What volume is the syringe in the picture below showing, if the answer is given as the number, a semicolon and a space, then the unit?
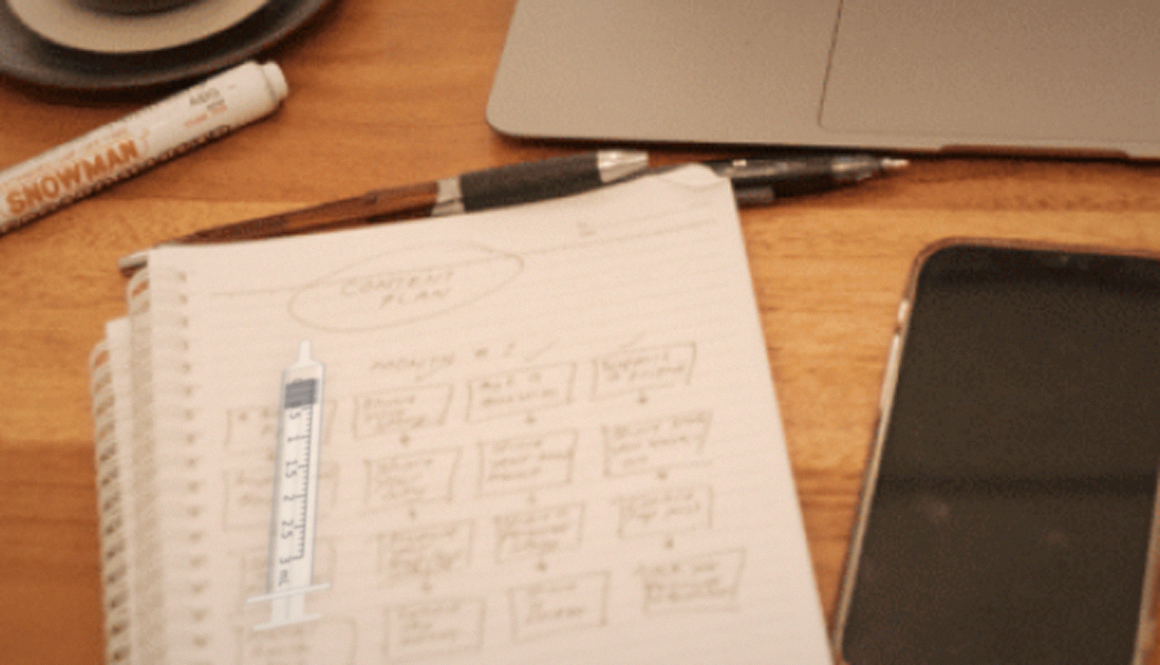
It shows 0; mL
